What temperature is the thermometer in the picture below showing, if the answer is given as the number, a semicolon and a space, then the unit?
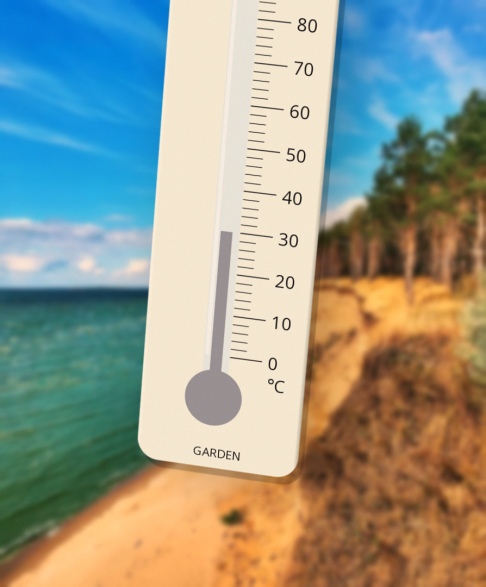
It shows 30; °C
